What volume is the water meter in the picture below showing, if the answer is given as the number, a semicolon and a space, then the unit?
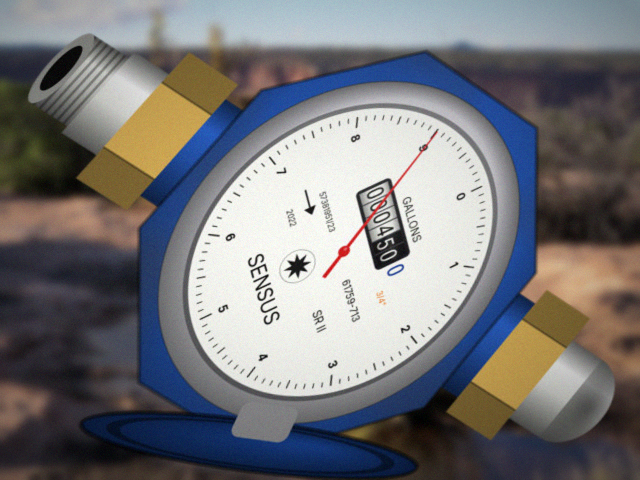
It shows 4499.0; gal
